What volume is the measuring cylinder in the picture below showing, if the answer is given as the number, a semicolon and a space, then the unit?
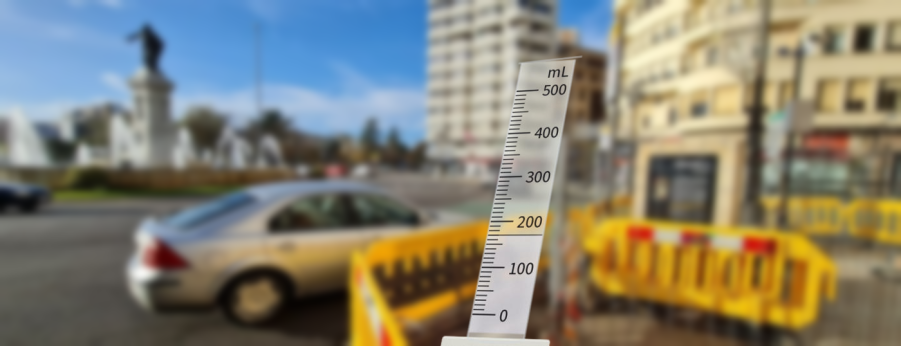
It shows 170; mL
